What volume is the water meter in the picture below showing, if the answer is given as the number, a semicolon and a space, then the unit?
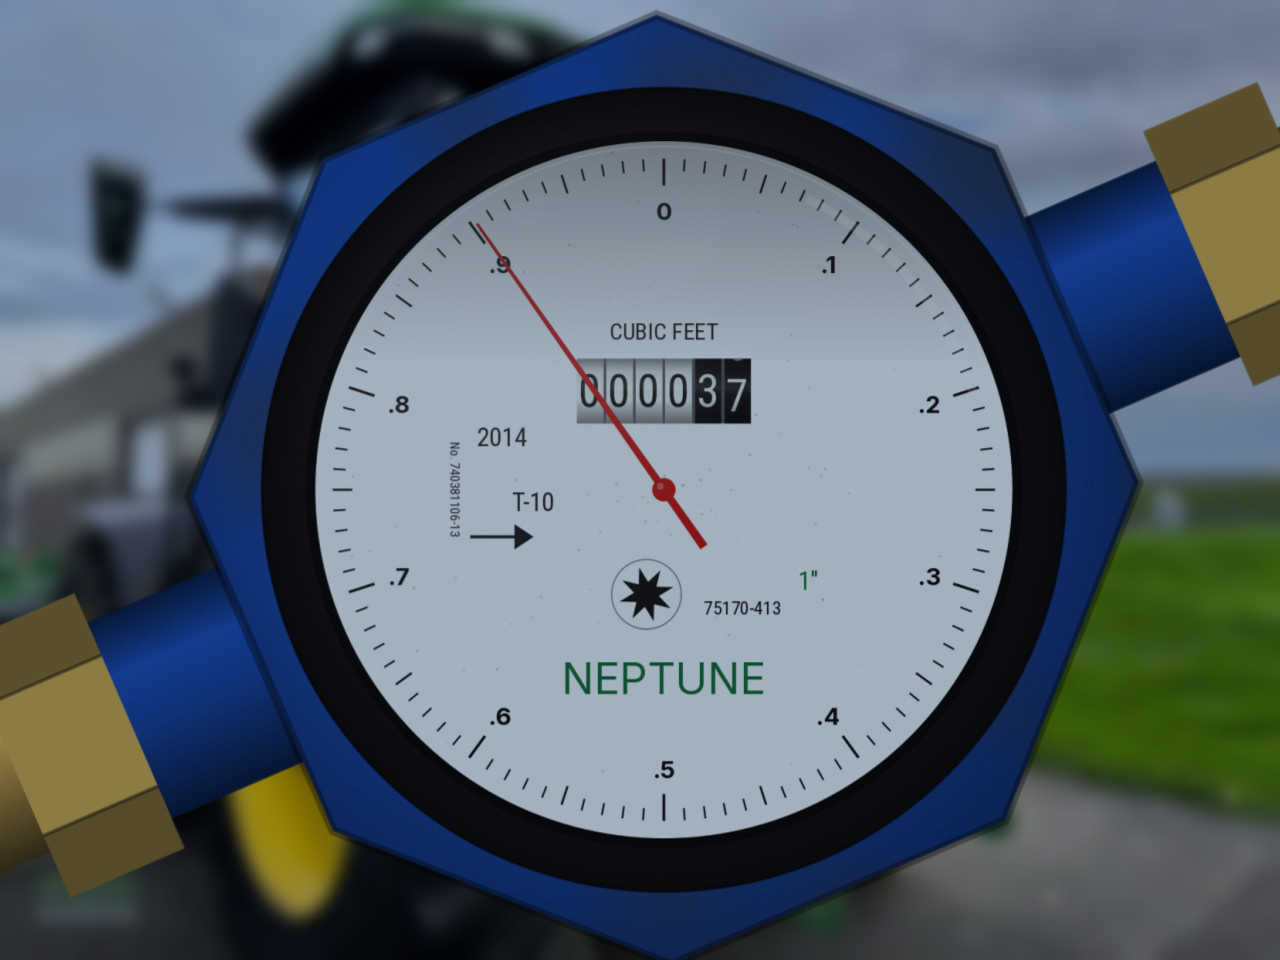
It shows 36.90; ft³
